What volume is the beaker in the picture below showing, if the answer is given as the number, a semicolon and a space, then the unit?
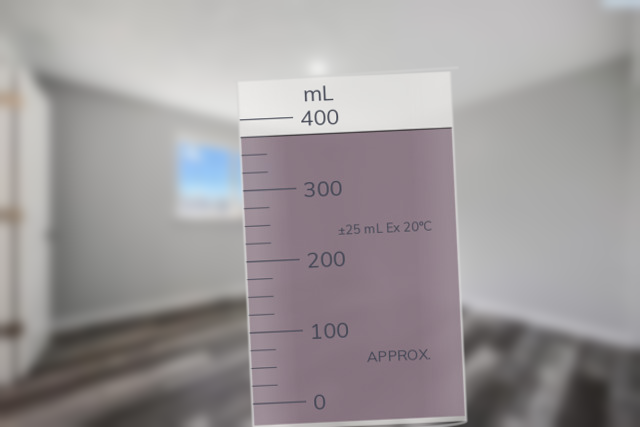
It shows 375; mL
